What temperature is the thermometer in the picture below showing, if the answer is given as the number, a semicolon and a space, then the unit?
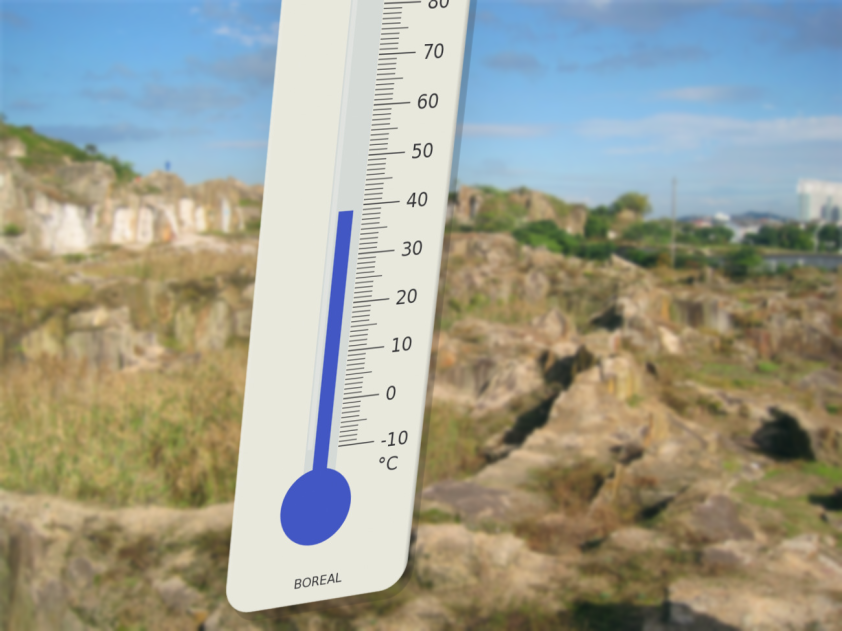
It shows 39; °C
